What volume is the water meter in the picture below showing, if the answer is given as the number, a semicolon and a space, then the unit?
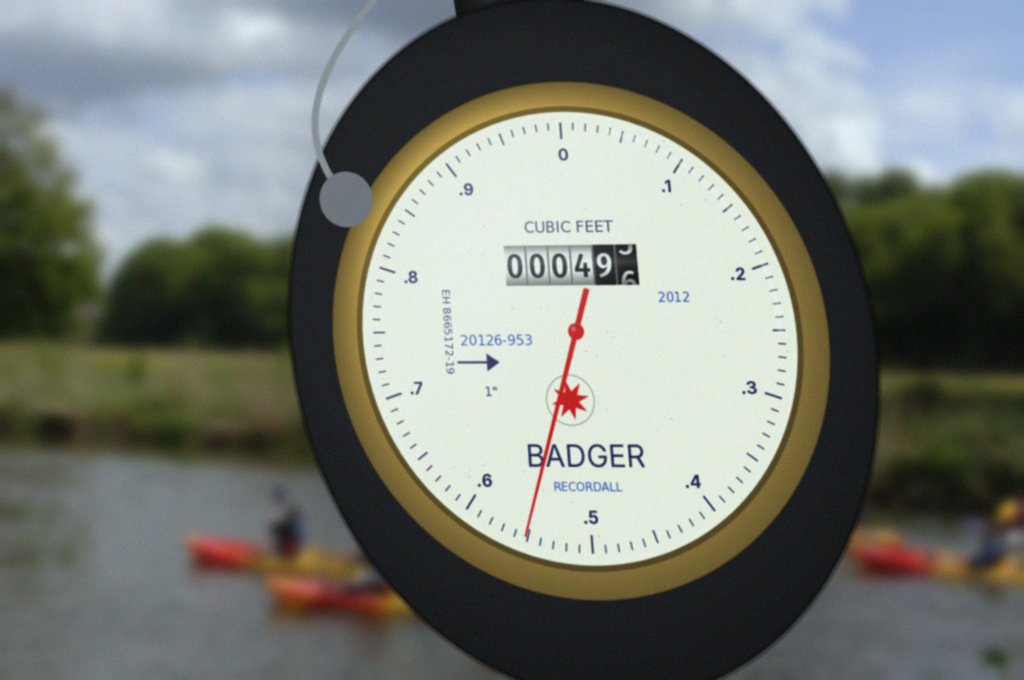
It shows 495.55; ft³
